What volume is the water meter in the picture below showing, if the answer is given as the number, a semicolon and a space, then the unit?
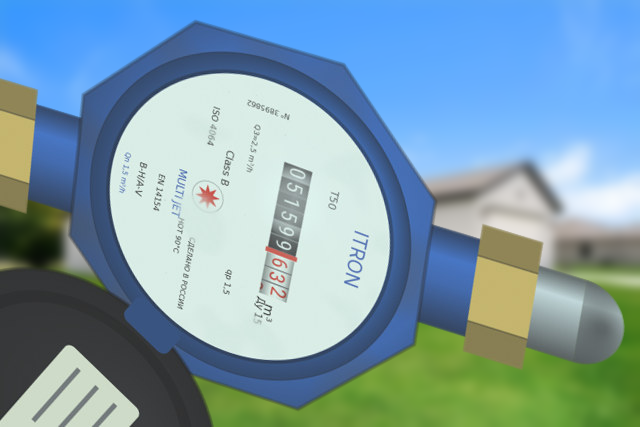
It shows 51599.632; m³
